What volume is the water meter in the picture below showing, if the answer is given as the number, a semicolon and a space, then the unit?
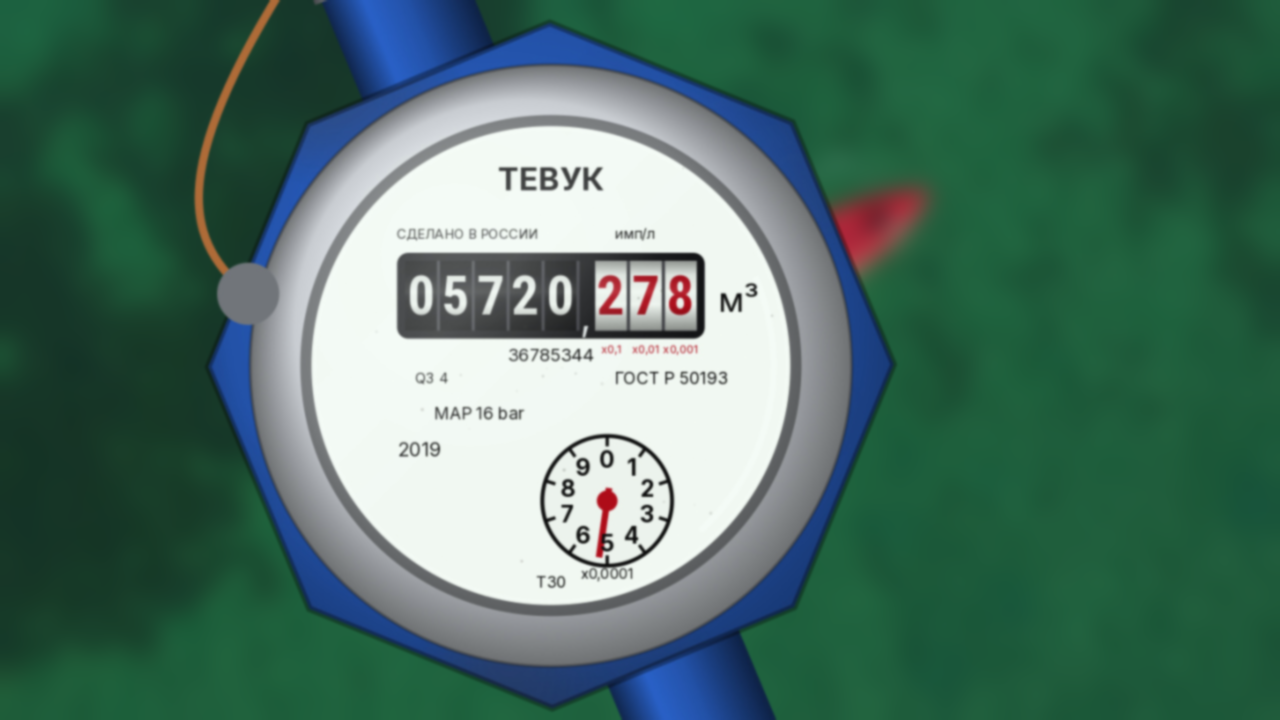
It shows 5720.2785; m³
